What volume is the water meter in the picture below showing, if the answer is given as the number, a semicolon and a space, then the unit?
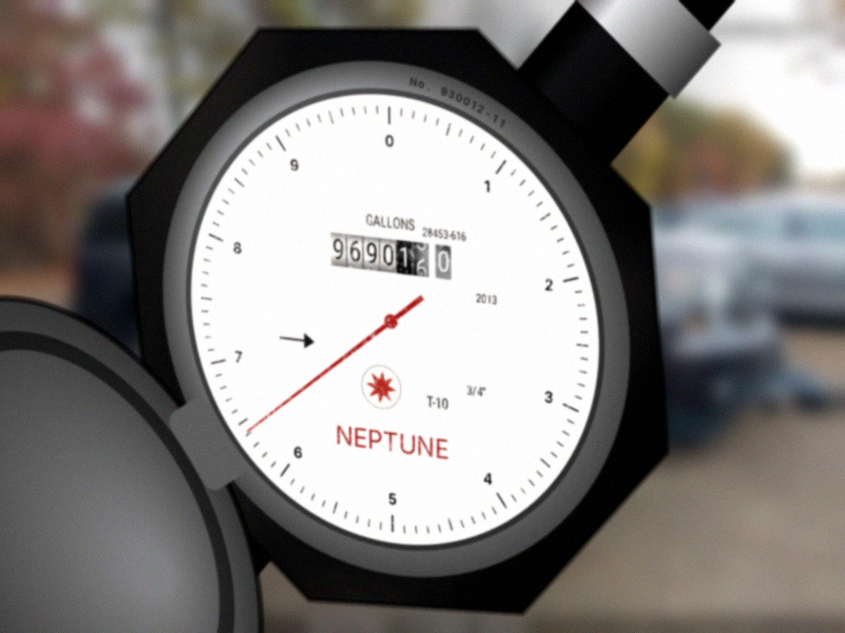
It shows 9690156.4; gal
